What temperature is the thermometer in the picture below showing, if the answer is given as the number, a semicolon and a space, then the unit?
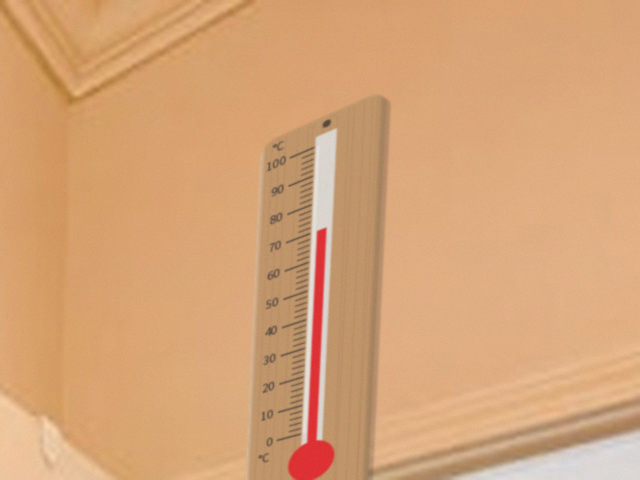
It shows 70; °C
